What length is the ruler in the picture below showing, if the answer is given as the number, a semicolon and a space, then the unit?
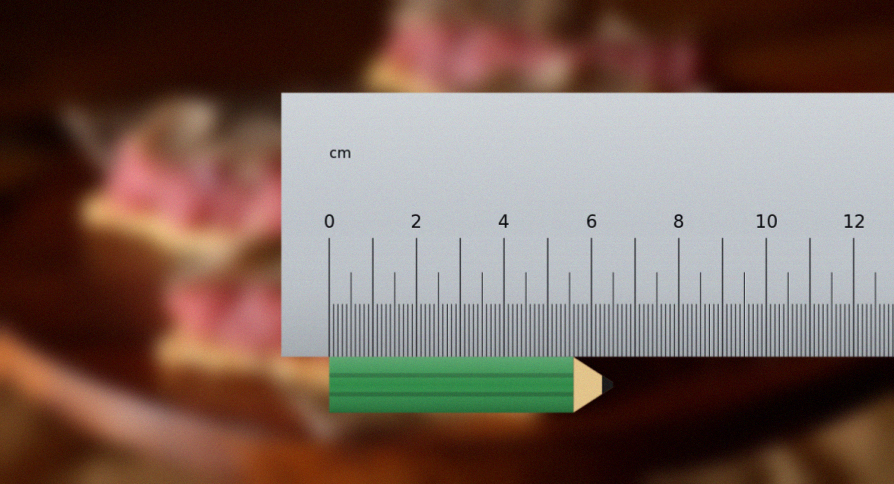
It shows 6.5; cm
